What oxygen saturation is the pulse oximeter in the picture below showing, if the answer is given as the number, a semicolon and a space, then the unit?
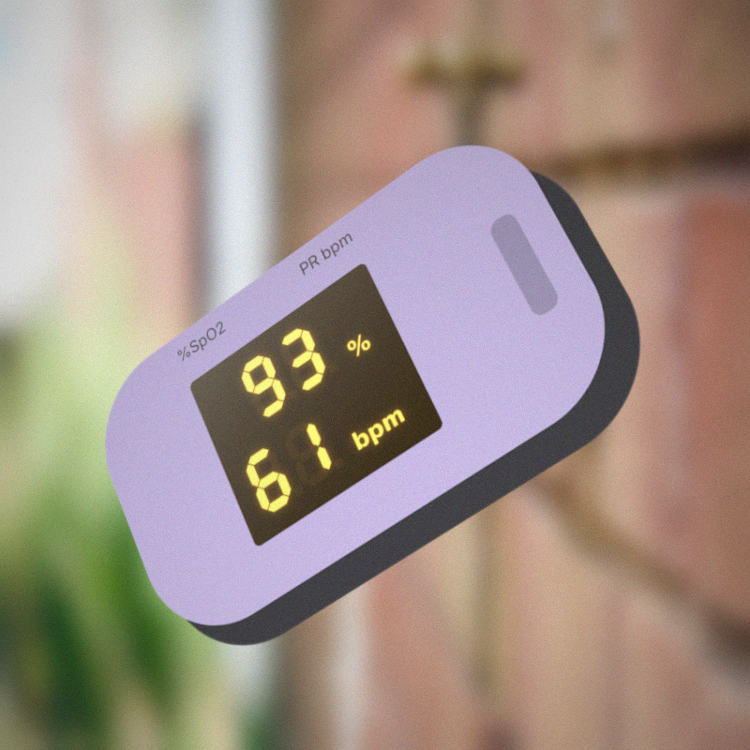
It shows 93; %
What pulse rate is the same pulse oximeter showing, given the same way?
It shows 61; bpm
